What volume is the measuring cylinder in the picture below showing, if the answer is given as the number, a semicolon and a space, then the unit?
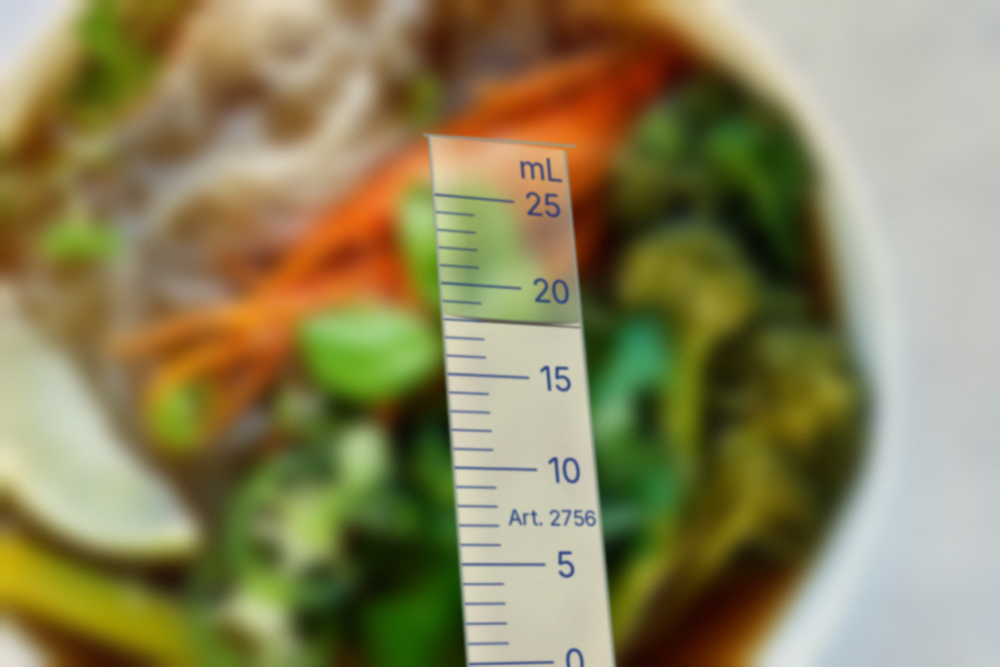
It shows 18; mL
